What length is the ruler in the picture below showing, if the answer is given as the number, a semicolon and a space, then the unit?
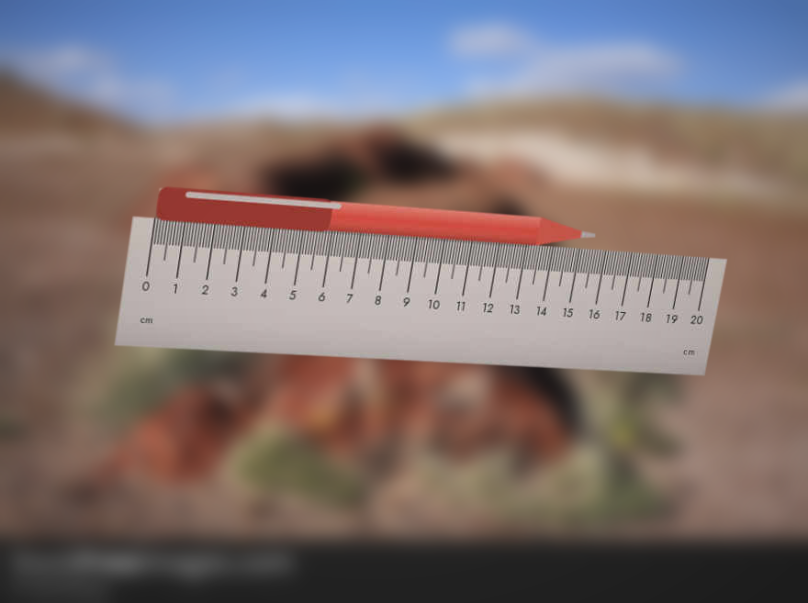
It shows 15.5; cm
